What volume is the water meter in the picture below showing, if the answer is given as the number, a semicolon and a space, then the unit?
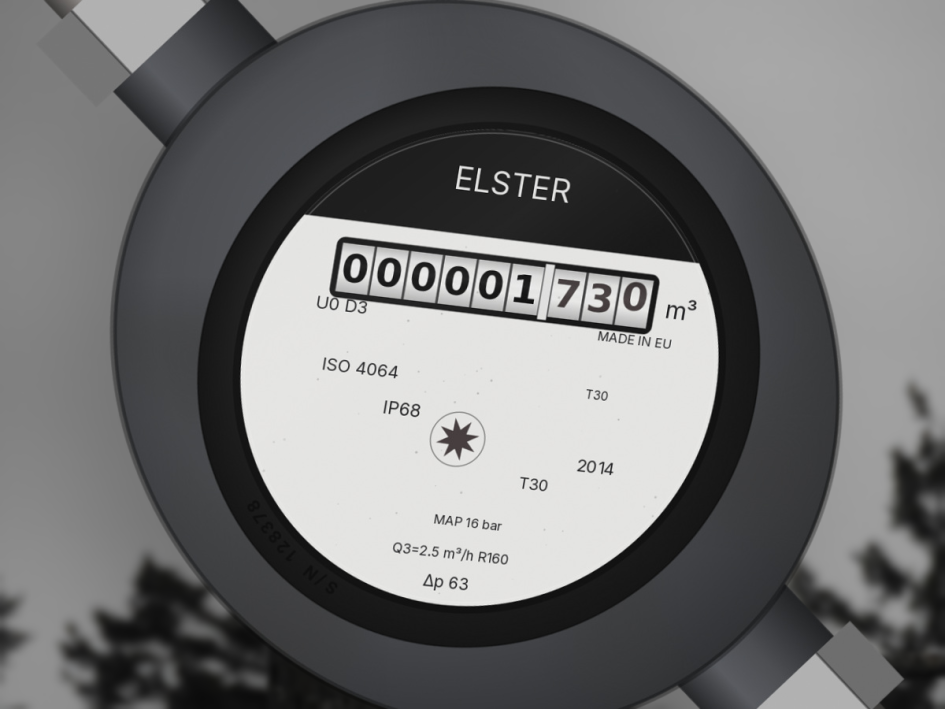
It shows 1.730; m³
